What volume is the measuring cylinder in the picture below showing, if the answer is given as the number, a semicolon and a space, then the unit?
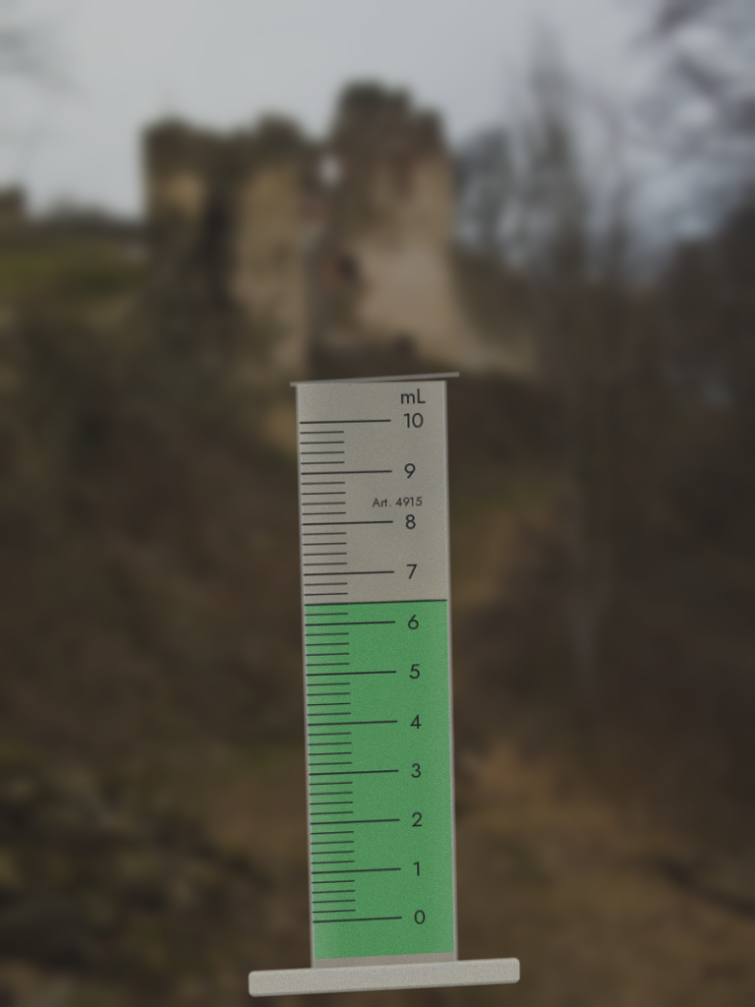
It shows 6.4; mL
